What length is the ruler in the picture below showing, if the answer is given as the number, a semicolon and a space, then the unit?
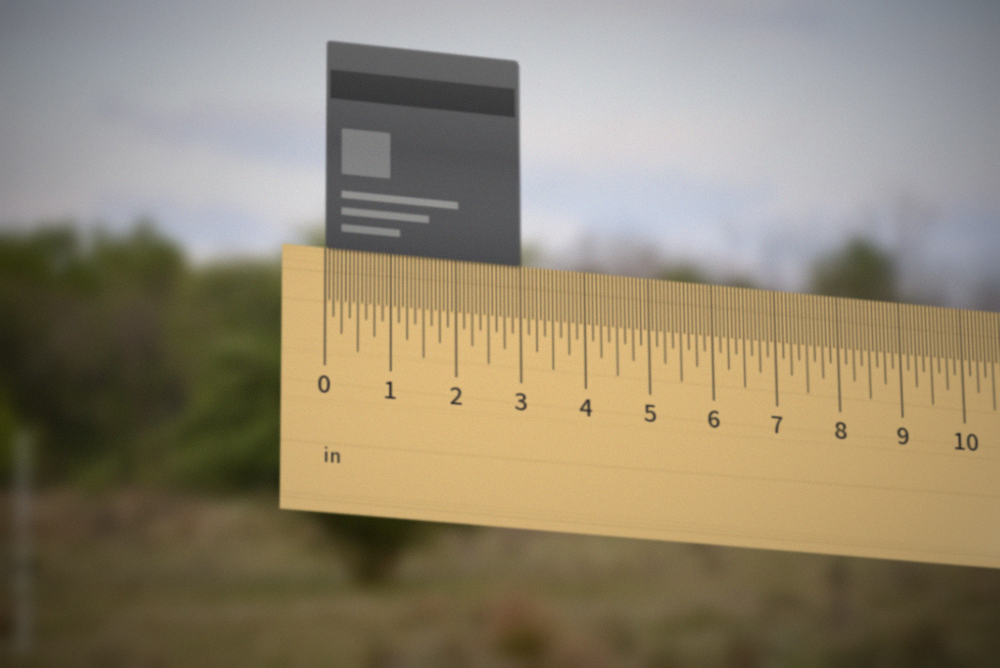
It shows 3; in
